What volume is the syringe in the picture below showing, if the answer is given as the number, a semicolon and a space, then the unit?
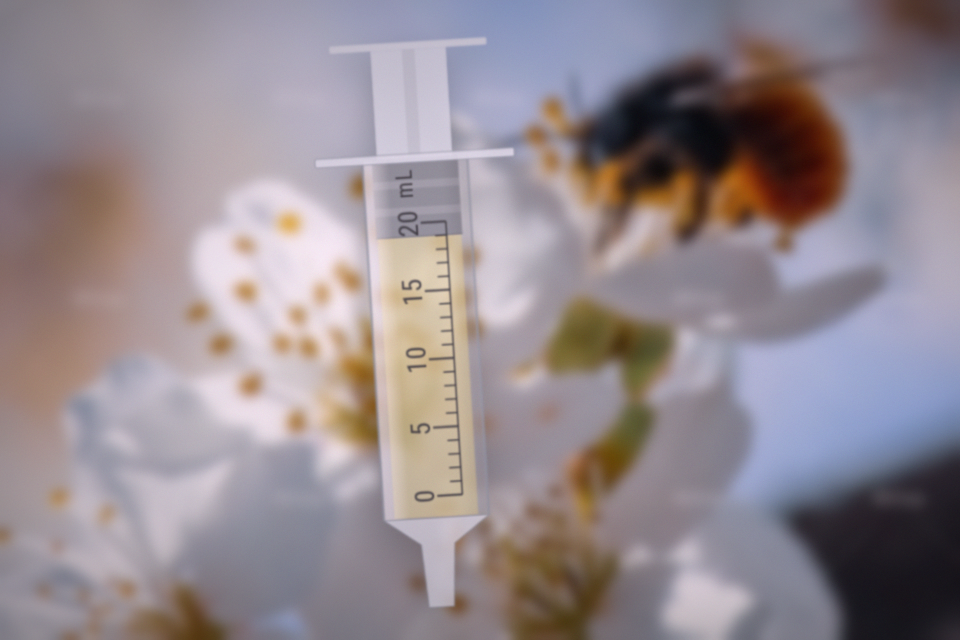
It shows 19; mL
